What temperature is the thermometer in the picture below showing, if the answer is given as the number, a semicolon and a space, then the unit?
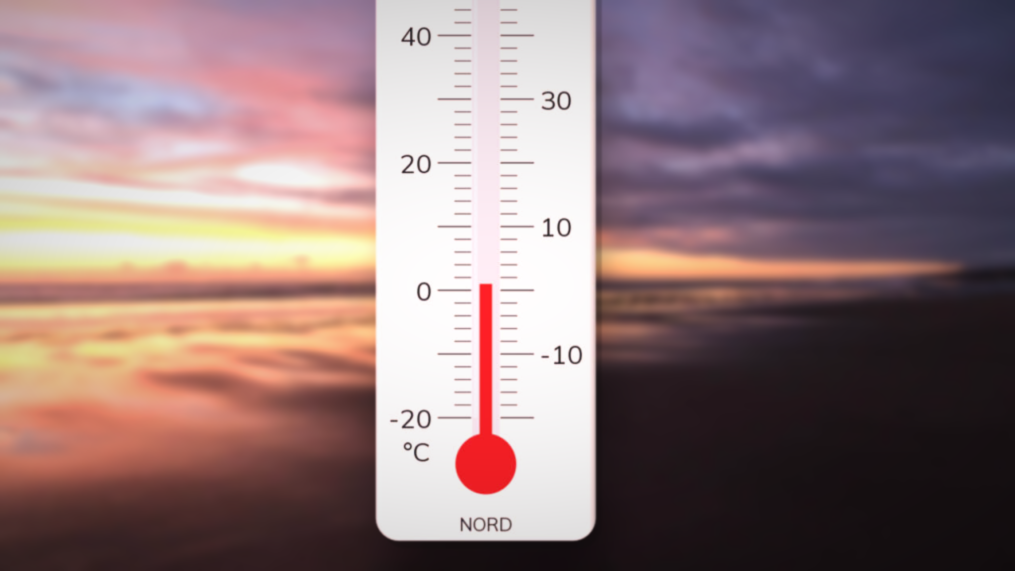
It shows 1; °C
